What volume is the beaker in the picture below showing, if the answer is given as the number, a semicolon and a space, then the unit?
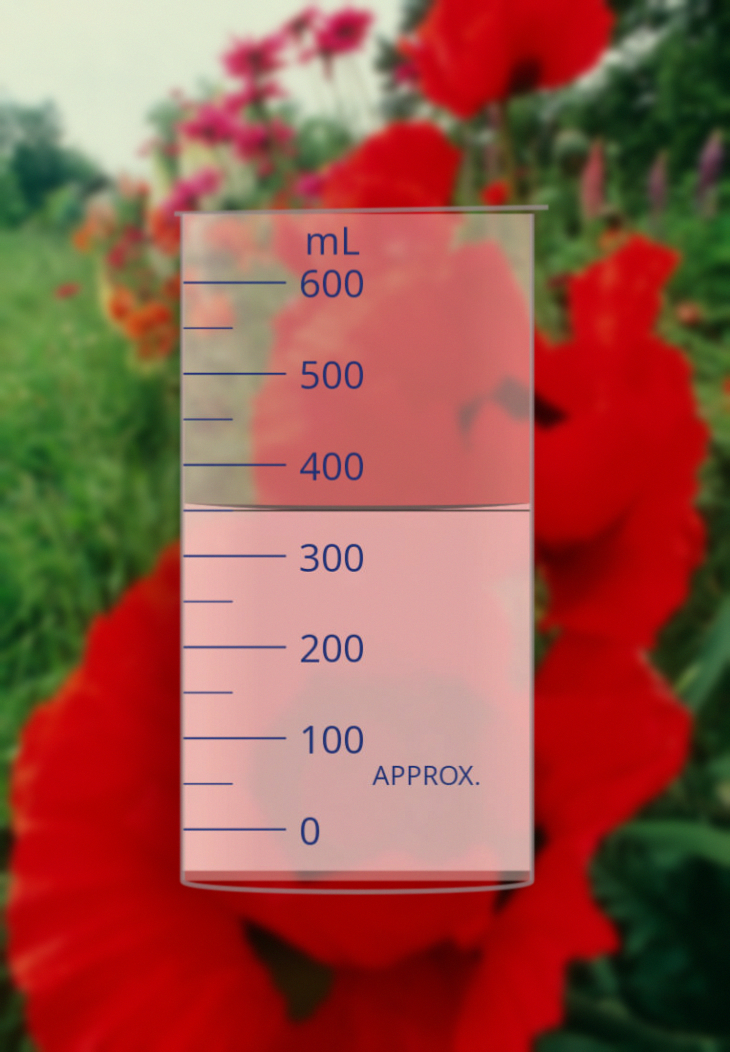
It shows 350; mL
